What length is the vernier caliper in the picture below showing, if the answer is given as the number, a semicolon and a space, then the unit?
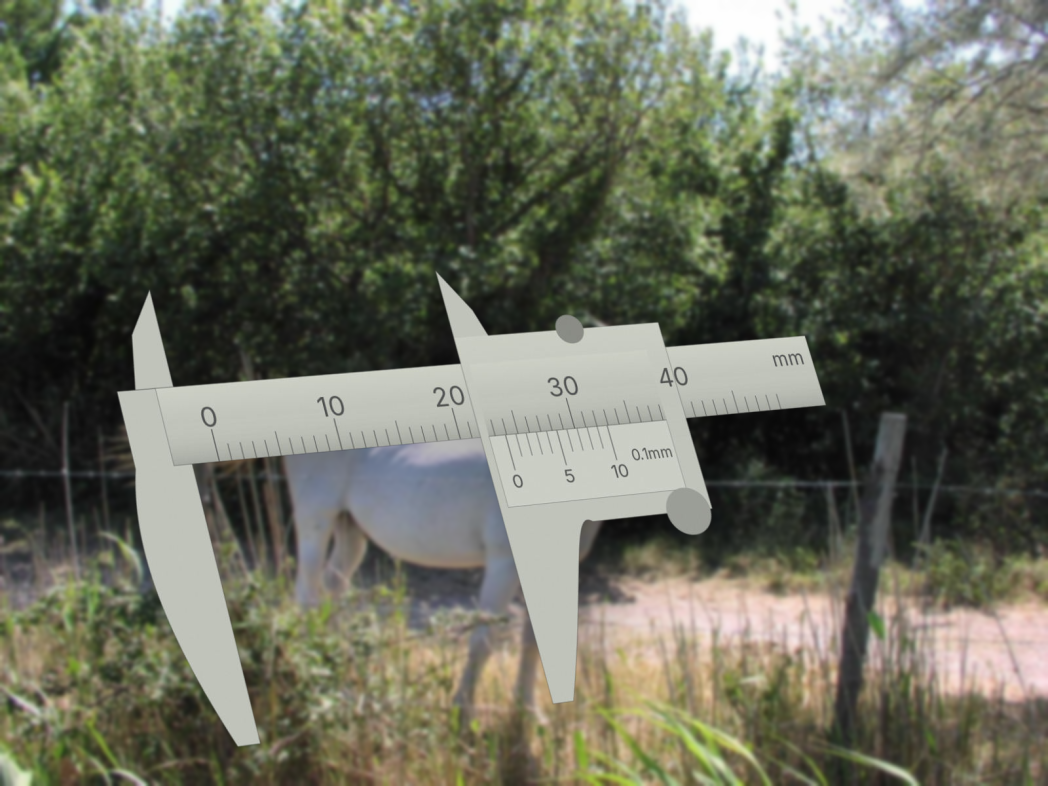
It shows 23.9; mm
